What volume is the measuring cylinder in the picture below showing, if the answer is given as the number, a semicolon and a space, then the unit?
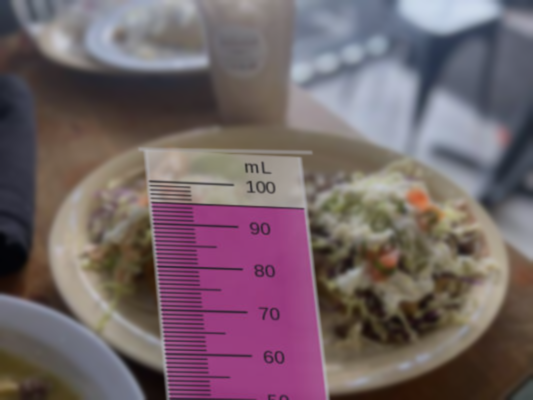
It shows 95; mL
